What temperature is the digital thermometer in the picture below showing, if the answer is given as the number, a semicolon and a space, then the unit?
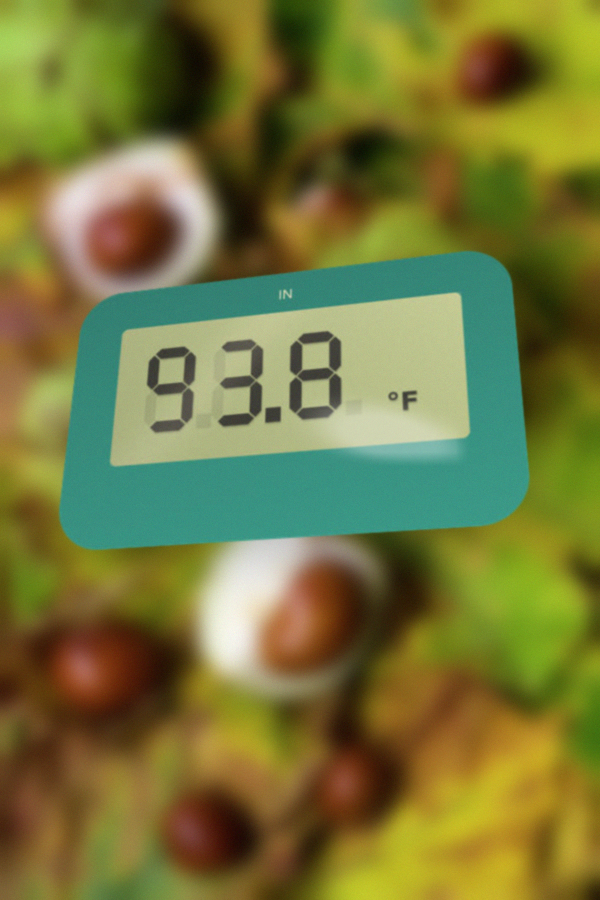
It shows 93.8; °F
